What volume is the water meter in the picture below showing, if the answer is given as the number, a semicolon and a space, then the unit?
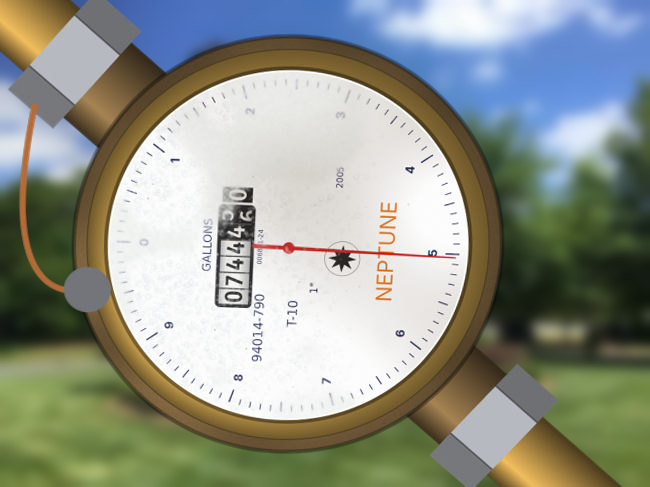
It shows 744455.0; gal
